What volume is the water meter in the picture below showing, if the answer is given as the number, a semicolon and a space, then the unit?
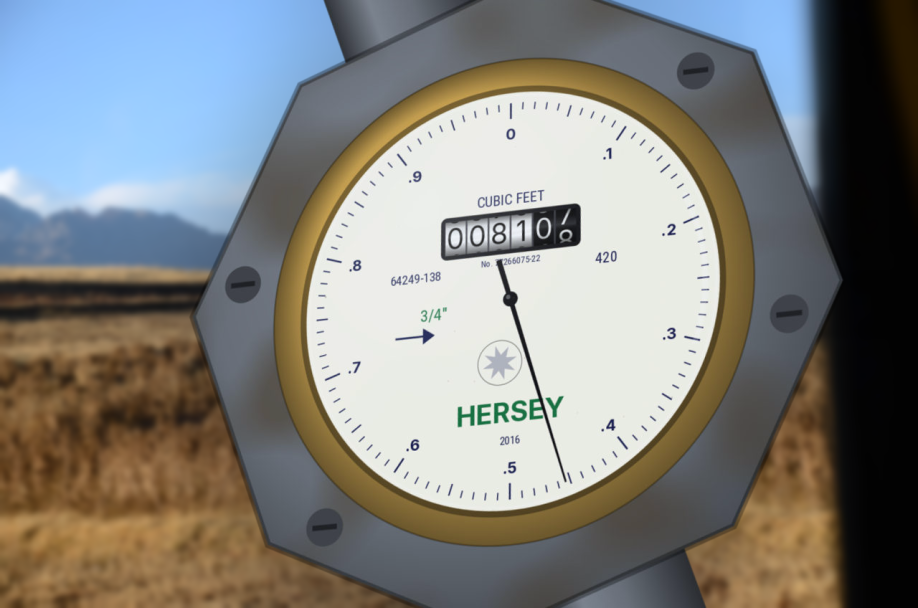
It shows 8107.45; ft³
